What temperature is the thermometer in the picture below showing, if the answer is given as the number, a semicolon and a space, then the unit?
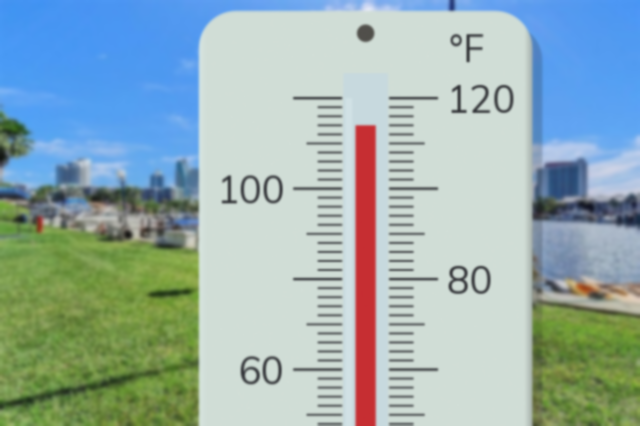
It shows 114; °F
